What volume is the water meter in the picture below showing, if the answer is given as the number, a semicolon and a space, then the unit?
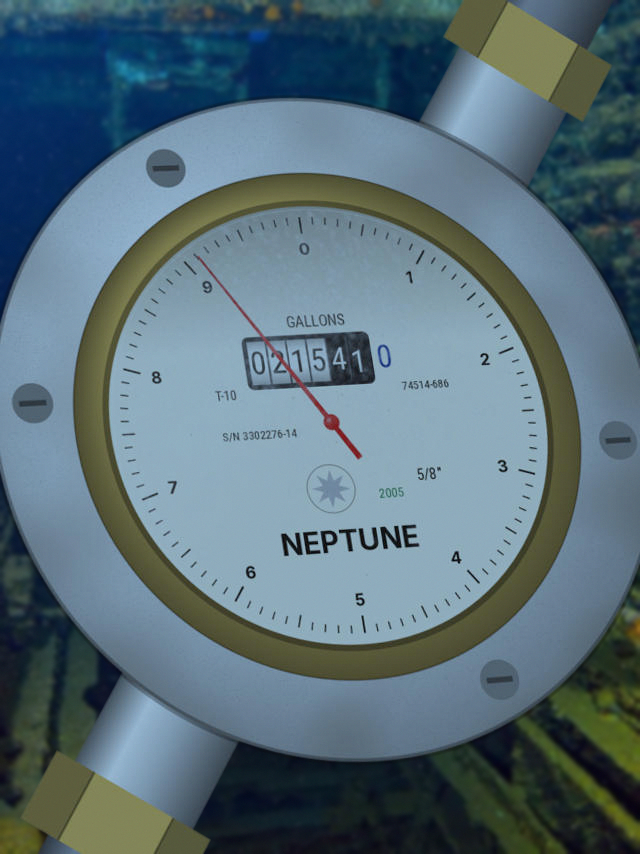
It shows 215409.1; gal
